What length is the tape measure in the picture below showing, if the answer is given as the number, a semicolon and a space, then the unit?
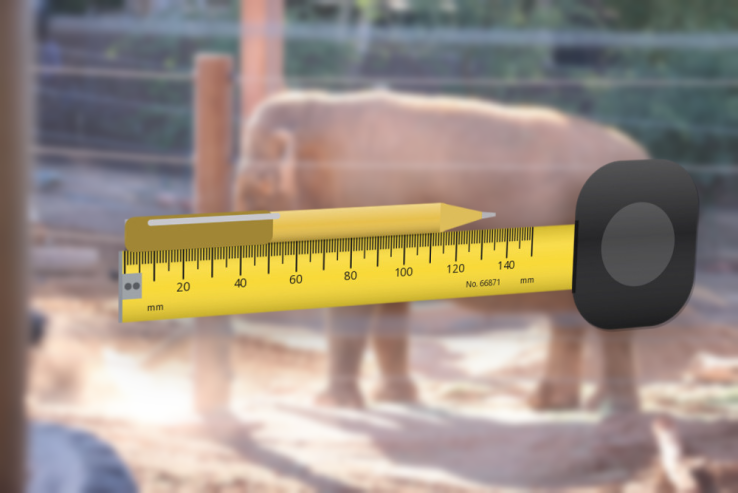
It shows 135; mm
